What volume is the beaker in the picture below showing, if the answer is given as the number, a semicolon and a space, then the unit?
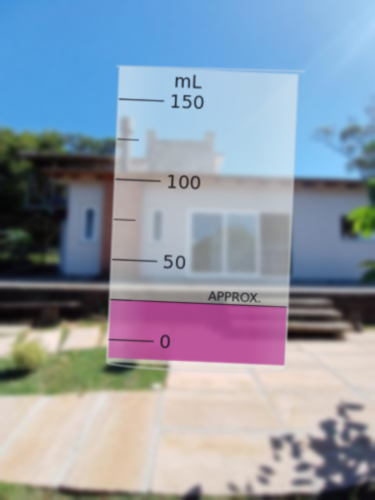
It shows 25; mL
